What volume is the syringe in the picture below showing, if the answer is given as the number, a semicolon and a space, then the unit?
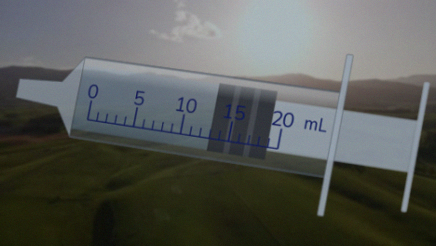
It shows 13; mL
